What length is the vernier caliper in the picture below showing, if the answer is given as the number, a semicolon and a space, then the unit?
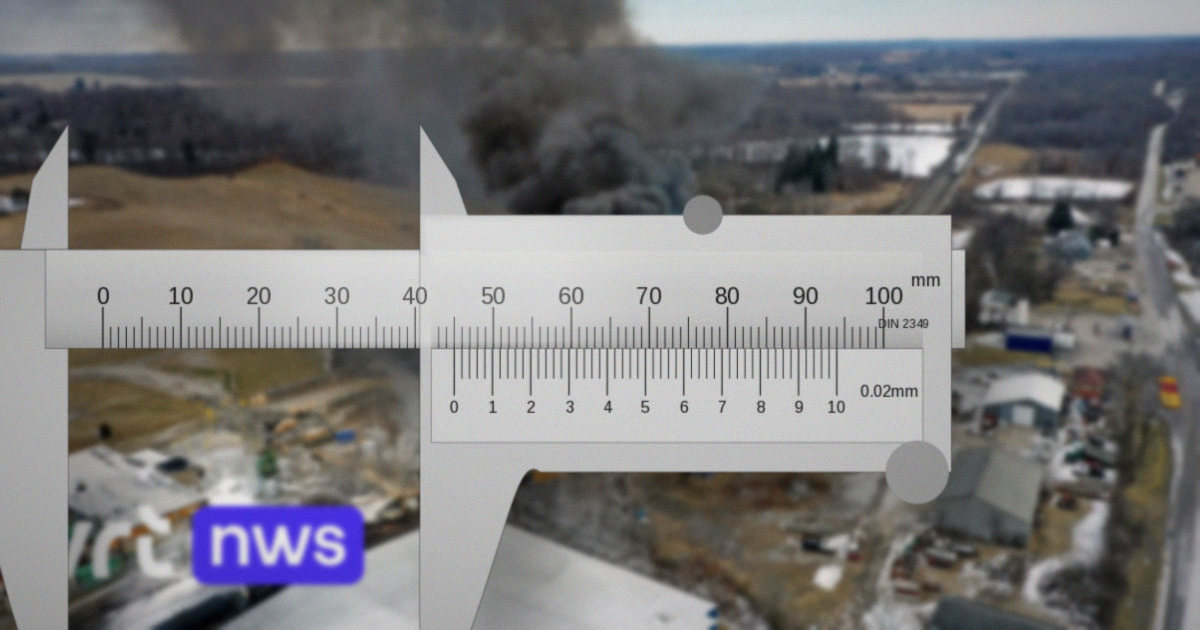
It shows 45.0; mm
